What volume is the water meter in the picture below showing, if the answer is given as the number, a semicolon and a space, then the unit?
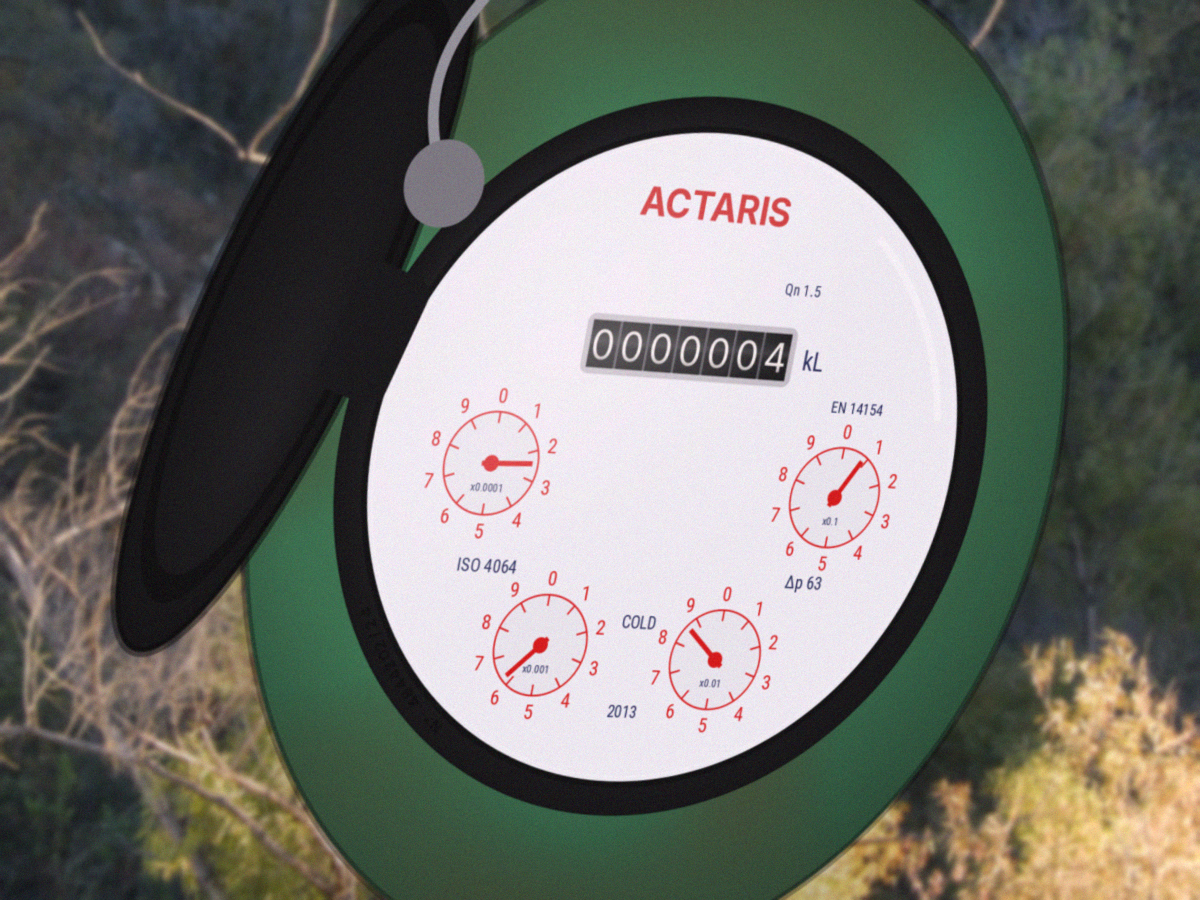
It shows 4.0862; kL
